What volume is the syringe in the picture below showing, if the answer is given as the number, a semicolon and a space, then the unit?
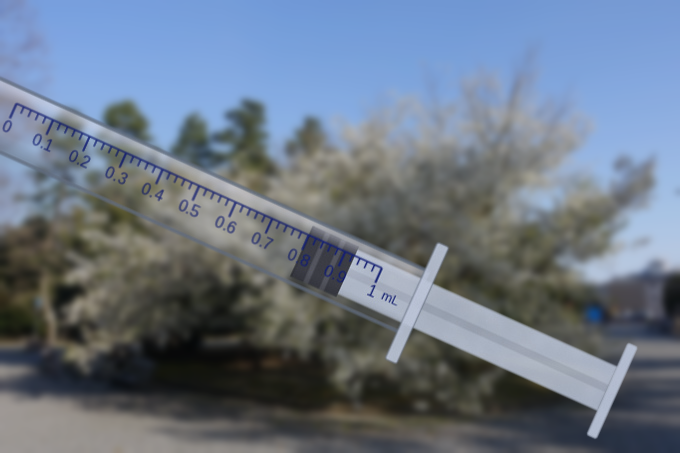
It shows 0.8; mL
